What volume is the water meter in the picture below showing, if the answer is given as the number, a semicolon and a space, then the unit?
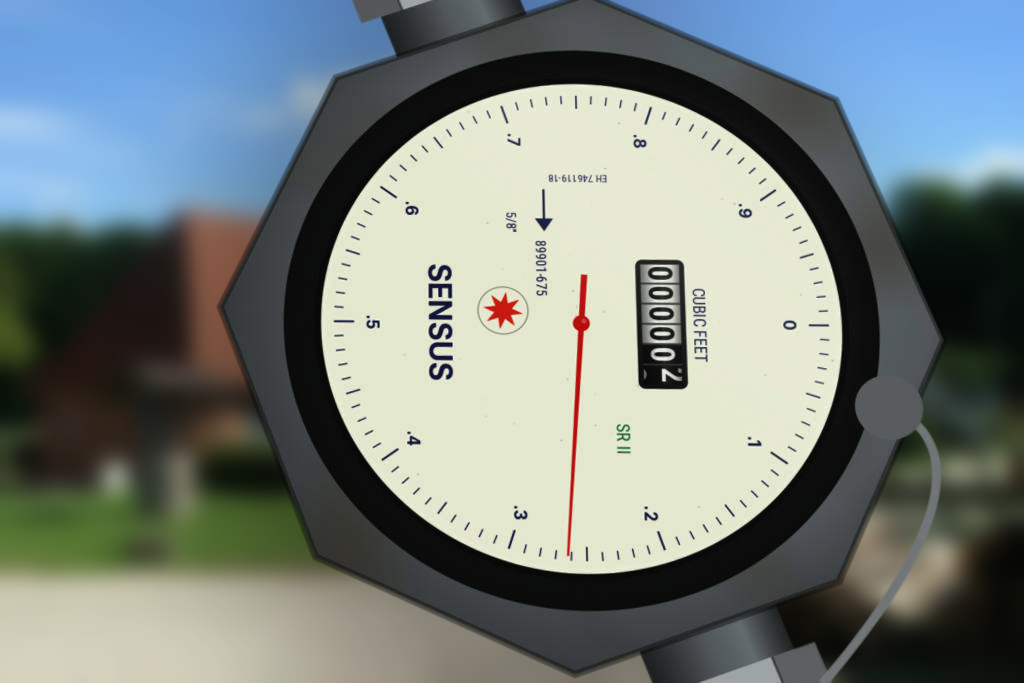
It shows 2.26; ft³
